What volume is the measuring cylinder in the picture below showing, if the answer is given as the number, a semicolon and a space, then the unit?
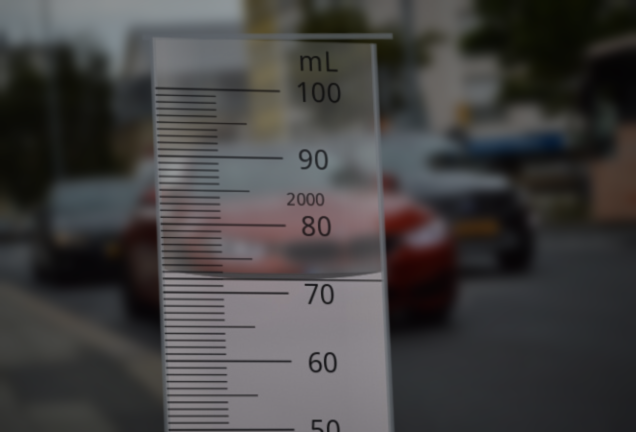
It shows 72; mL
